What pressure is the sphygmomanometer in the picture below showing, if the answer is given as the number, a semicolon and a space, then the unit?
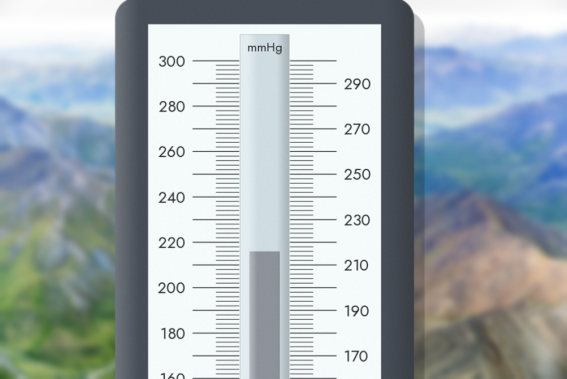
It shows 216; mmHg
